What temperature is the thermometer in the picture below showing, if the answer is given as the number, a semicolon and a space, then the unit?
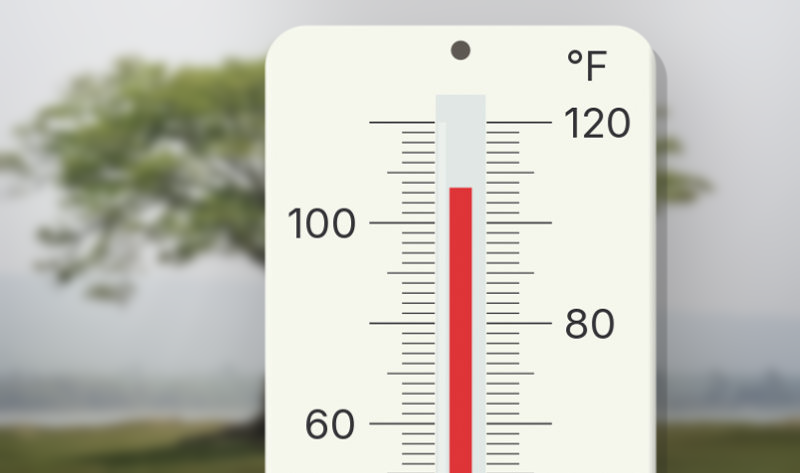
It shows 107; °F
